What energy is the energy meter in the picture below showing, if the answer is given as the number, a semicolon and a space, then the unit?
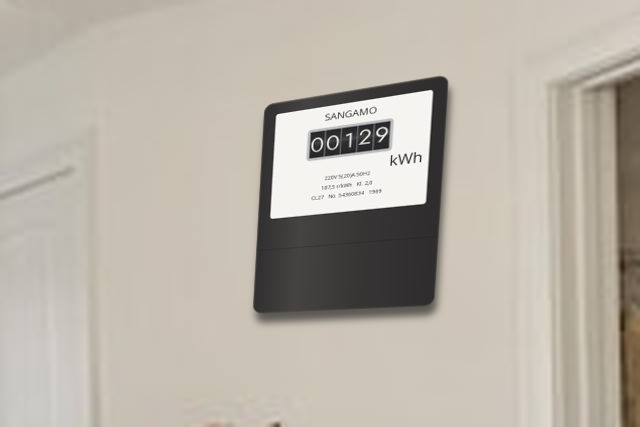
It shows 129; kWh
